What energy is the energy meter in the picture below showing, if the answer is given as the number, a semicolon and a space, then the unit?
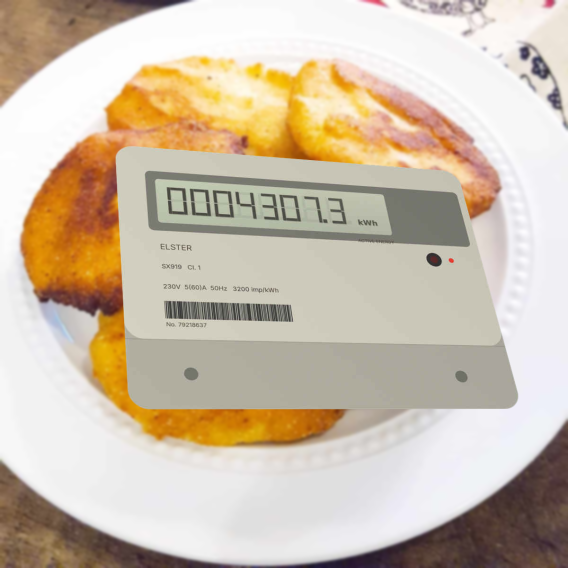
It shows 4307.3; kWh
